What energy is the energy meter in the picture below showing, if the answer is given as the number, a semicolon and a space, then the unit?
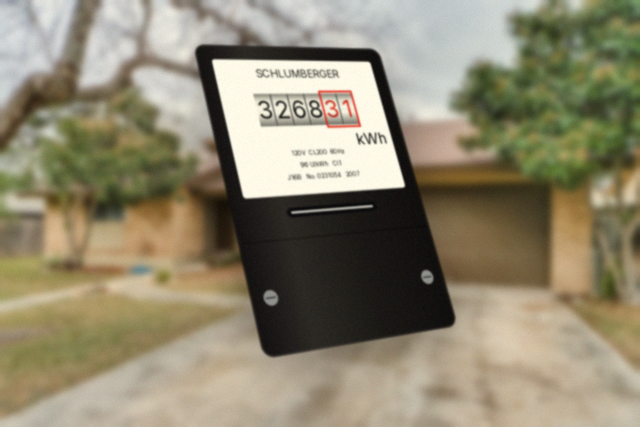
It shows 3268.31; kWh
